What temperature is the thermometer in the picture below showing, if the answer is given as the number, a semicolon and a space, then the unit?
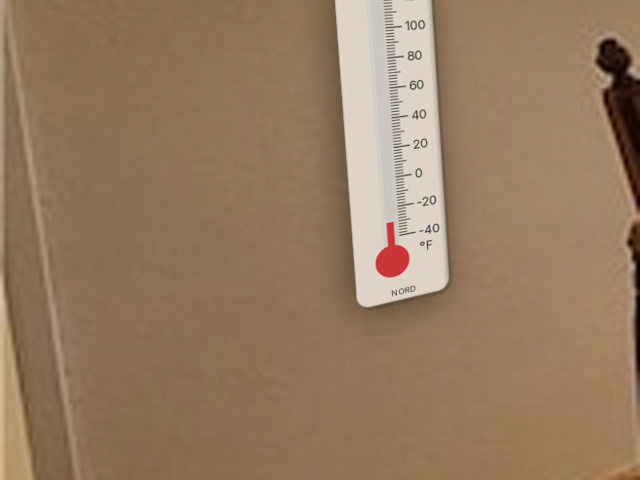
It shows -30; °F
